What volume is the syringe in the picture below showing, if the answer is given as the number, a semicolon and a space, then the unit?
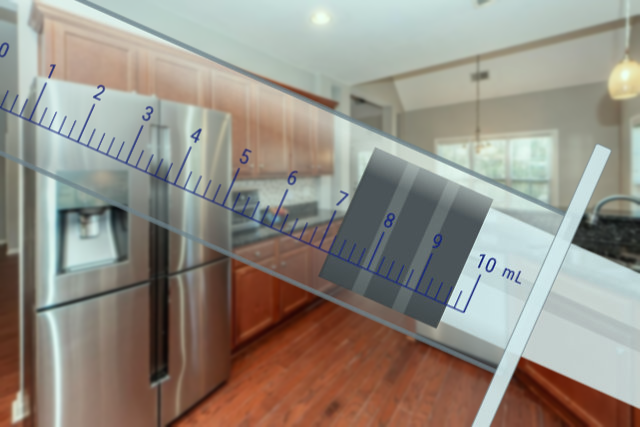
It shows 7.2; mL
